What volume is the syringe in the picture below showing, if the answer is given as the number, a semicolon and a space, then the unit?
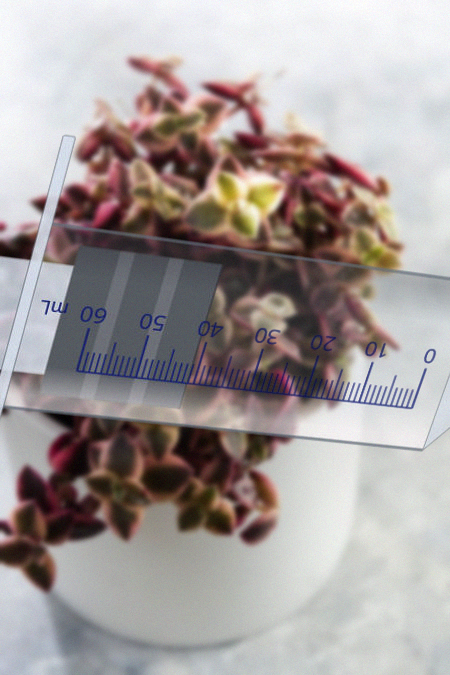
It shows 41; mL
